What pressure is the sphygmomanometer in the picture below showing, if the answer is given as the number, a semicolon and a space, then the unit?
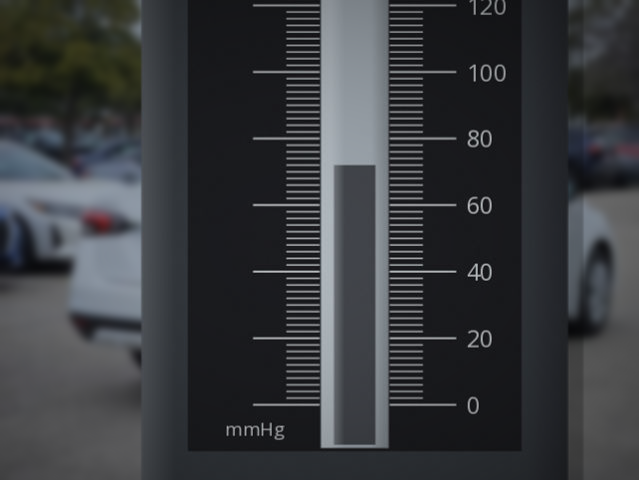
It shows 72; mmHg
